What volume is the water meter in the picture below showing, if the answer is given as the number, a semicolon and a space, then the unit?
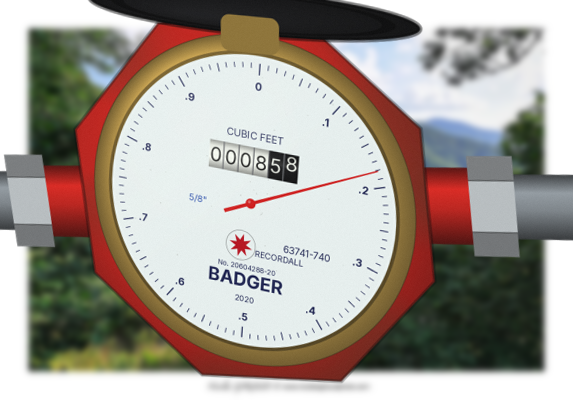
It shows 858.18; ft³
